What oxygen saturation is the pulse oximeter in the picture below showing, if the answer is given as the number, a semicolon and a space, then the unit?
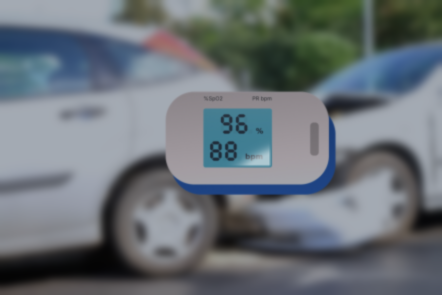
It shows 96; %
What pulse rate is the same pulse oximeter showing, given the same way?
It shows 88; bpm
